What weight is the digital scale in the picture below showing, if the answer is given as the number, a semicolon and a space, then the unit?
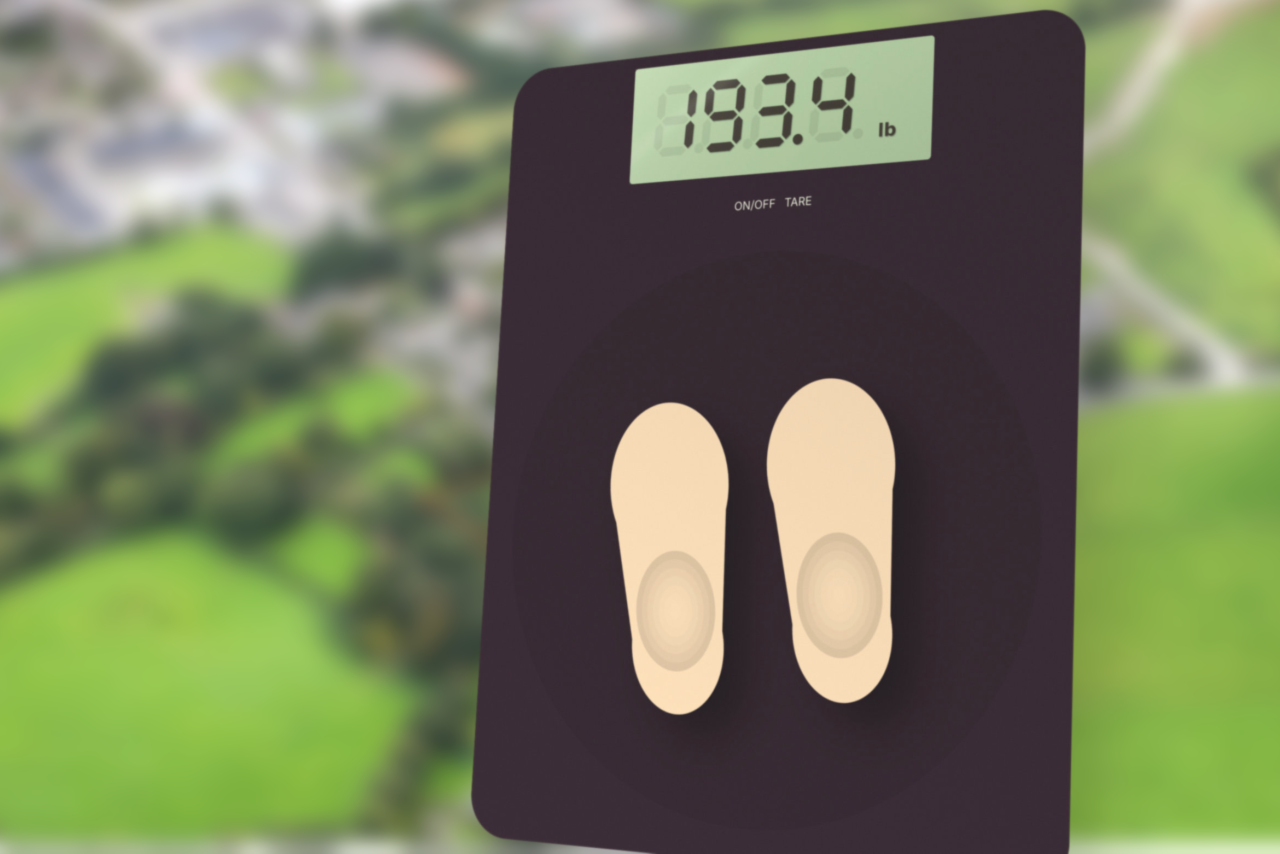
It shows 193.4; lb
